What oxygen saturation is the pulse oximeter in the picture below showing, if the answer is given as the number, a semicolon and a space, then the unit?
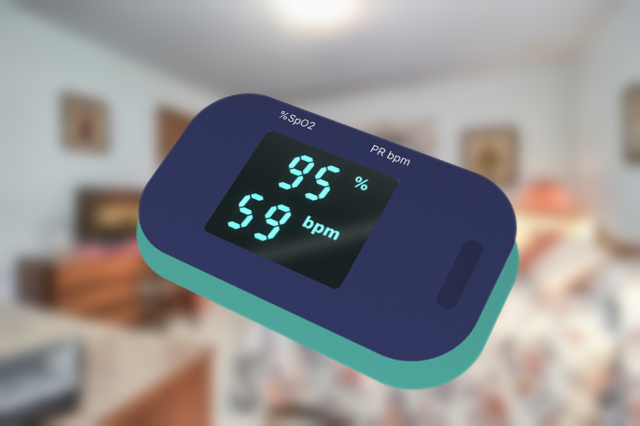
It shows 95; %
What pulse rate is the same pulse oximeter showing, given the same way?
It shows 59; bpm
